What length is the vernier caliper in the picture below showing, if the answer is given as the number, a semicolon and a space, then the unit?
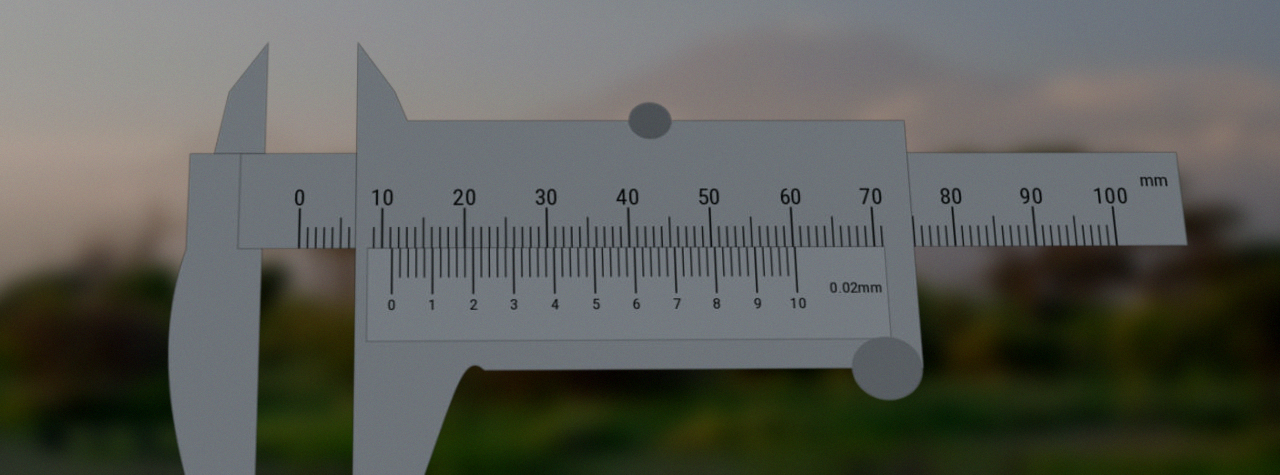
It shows 11.2; mm
